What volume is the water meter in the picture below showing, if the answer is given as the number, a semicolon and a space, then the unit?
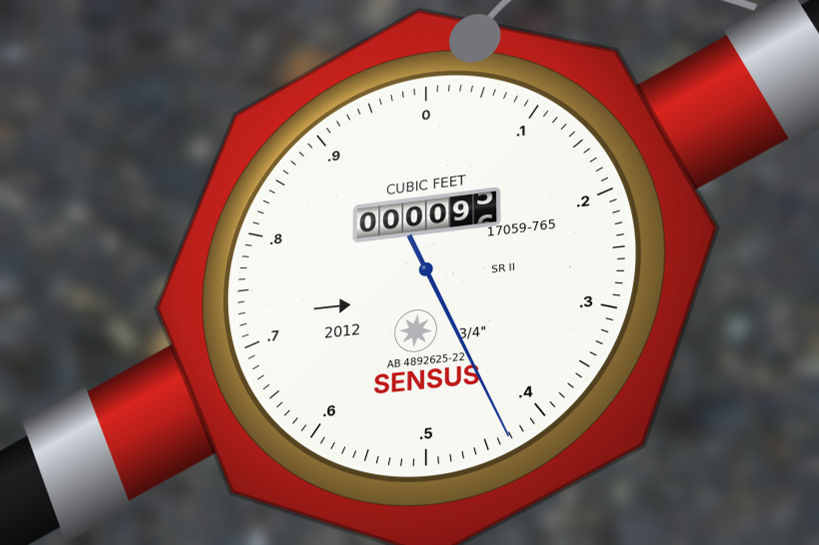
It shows 95.43; ft³
